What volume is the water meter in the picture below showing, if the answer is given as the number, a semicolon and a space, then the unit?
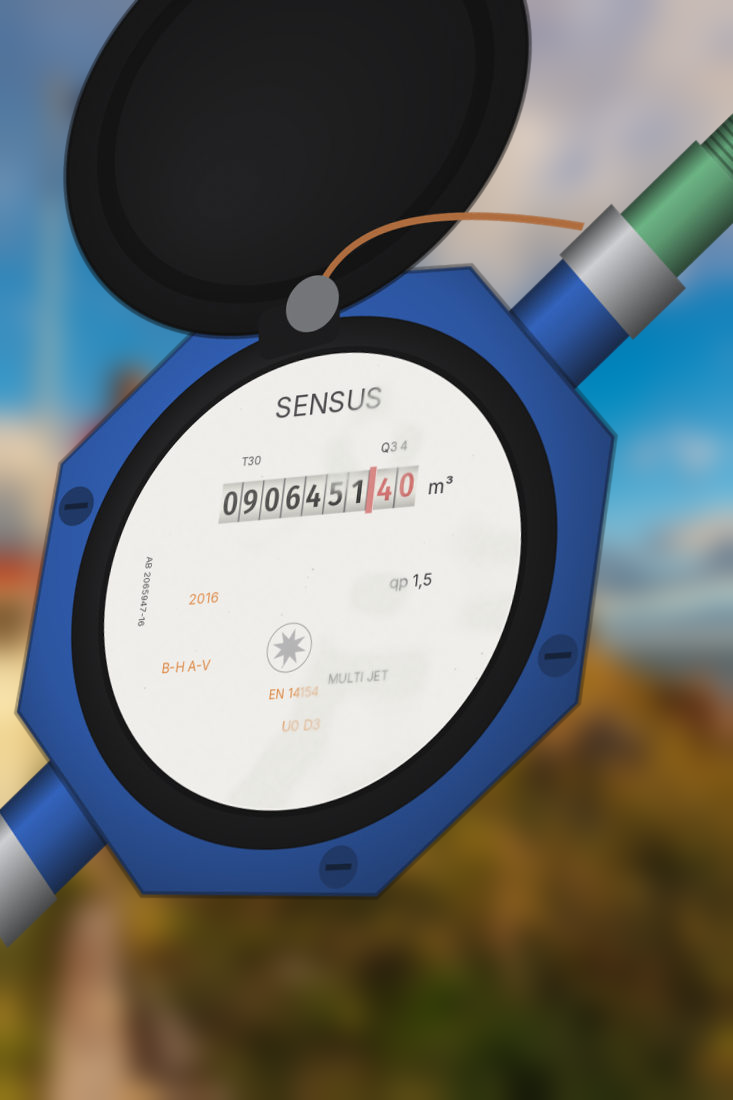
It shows 906451.40; m³
